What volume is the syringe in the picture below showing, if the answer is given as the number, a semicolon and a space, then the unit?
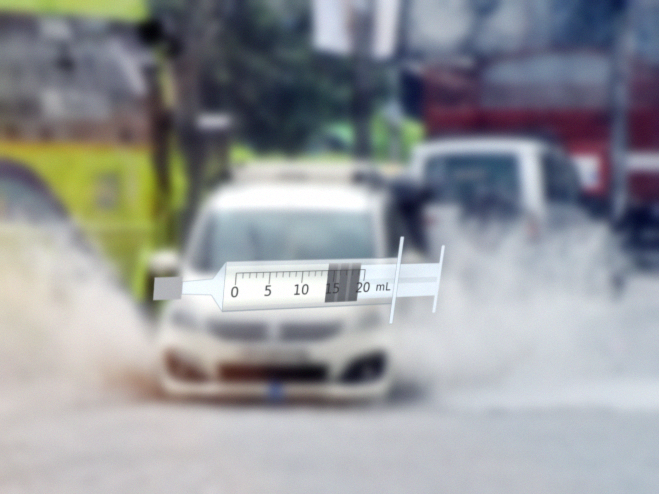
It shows 14; mL
